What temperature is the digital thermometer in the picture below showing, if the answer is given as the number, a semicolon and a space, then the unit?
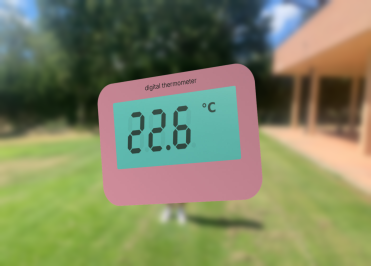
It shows 22.6; °C
